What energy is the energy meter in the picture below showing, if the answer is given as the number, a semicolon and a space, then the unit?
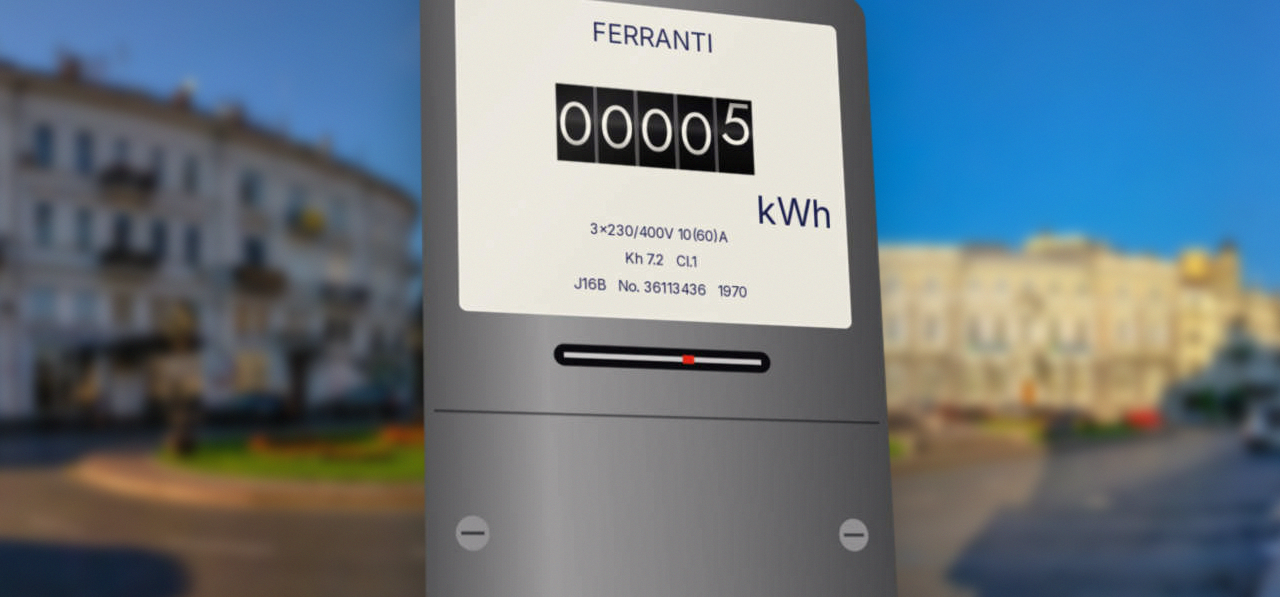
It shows 5; kWh
